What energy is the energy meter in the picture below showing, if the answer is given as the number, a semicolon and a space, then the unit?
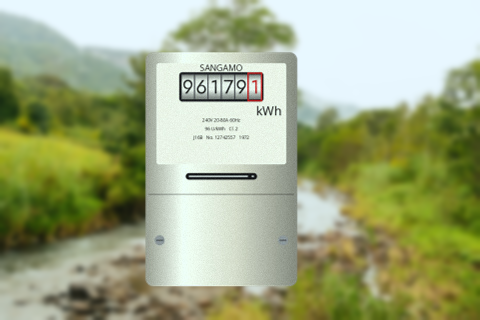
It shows 96179.1; kWh
